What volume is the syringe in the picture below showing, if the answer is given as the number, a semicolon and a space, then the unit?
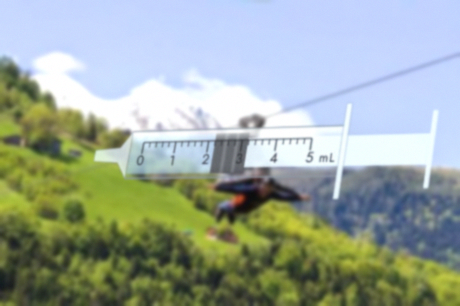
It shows 2.2; mL
